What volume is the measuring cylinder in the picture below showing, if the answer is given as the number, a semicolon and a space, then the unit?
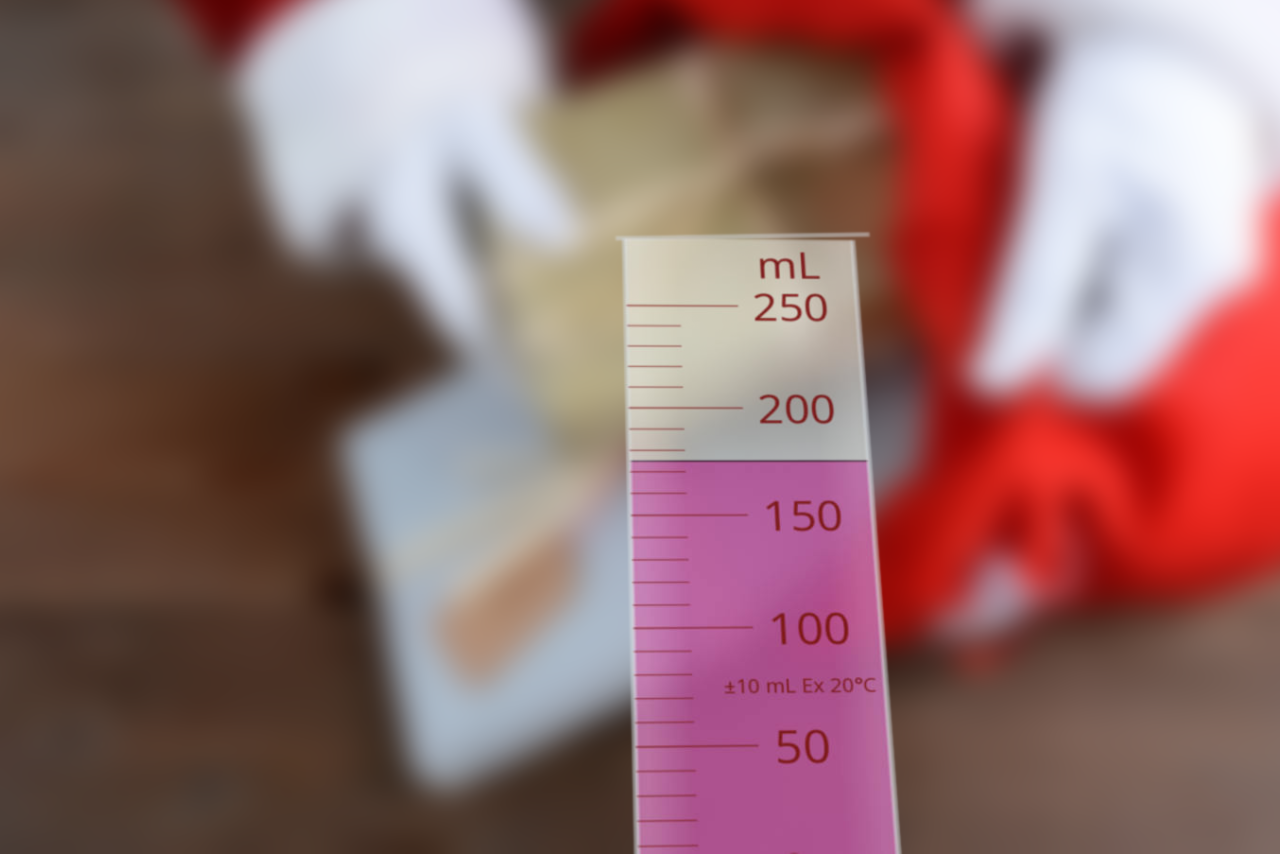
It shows 175; mL
